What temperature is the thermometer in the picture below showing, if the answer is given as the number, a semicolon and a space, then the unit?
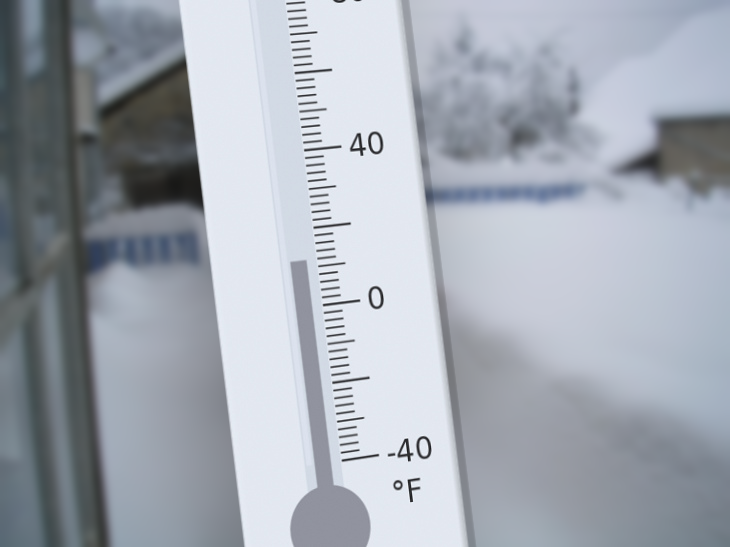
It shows 12; °F
